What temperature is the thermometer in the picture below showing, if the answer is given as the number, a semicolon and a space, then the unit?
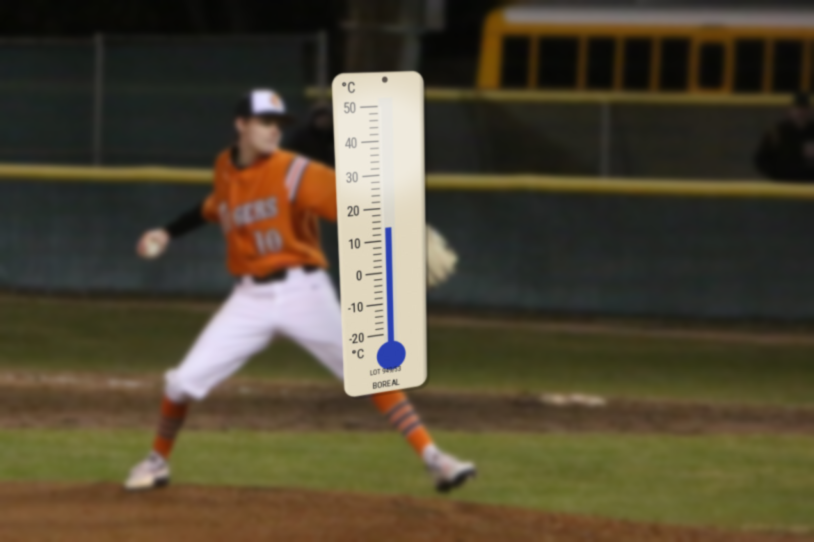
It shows 14; °C
